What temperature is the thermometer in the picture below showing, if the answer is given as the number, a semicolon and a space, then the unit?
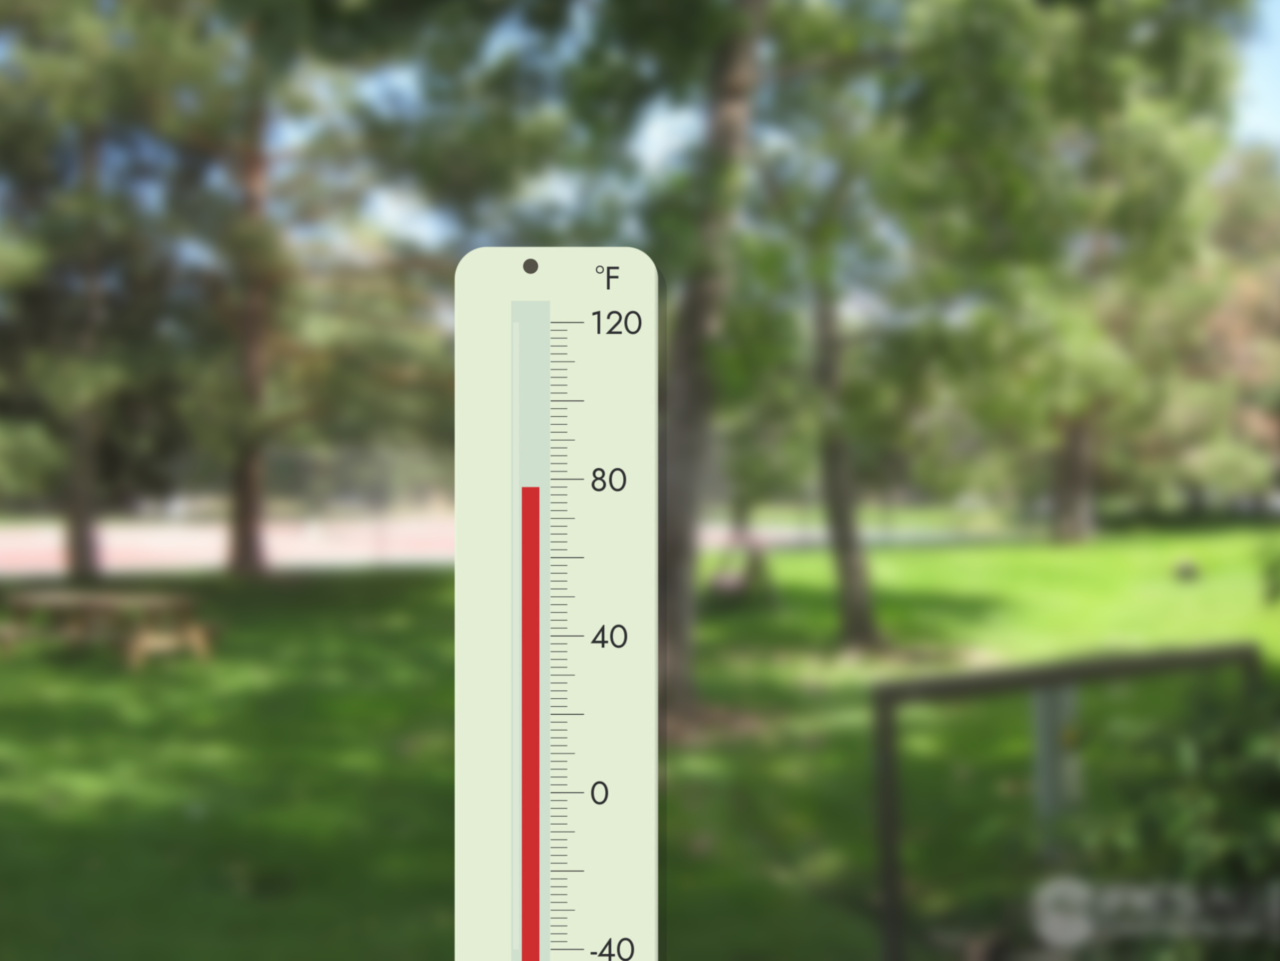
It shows 78; °F
